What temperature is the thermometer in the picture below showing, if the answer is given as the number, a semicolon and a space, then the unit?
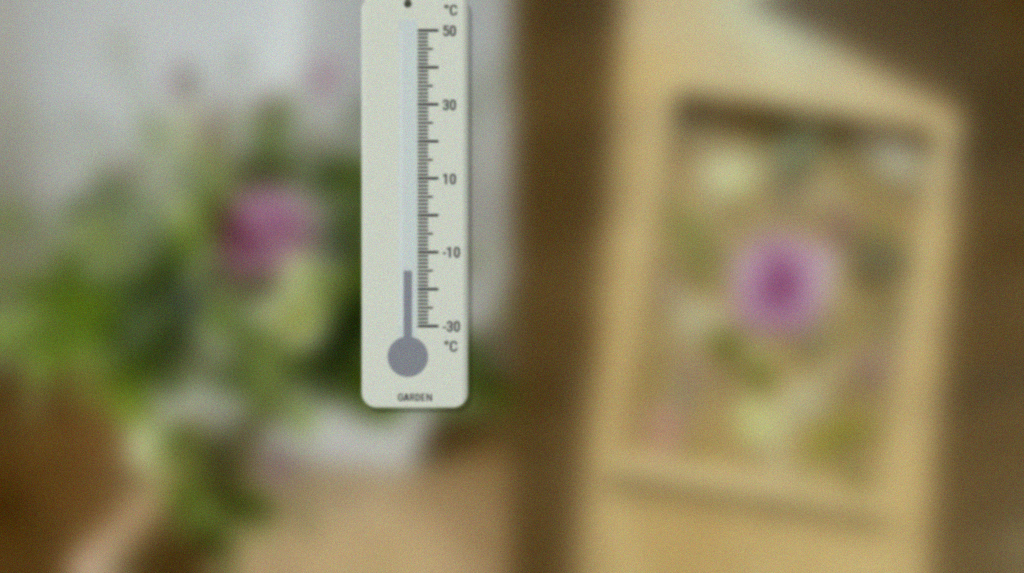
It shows -15; °C
